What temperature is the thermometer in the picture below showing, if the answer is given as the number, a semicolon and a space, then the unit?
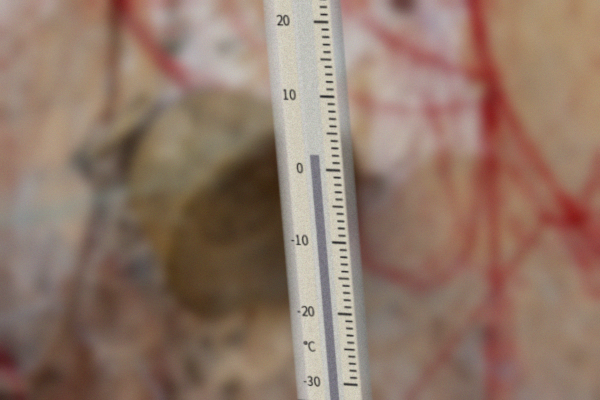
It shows 2; °C
